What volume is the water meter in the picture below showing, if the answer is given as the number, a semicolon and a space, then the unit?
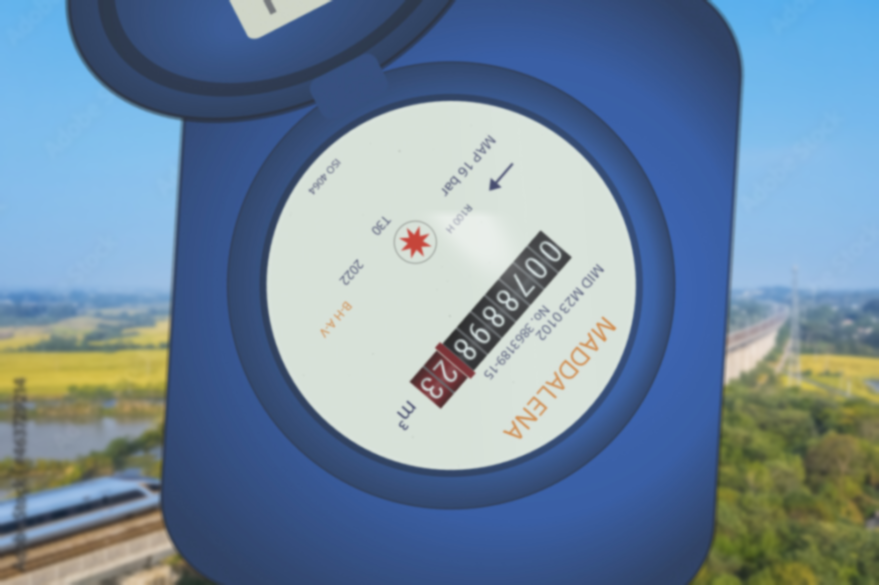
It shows 78898.23; m³
